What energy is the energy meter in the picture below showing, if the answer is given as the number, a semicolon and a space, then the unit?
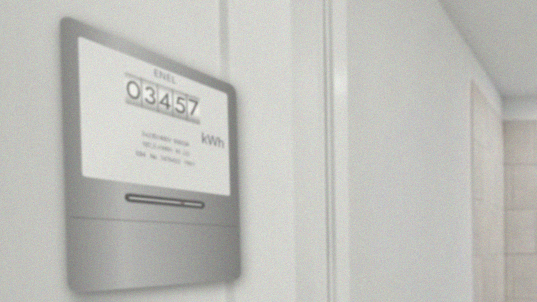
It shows 3457; kWh
